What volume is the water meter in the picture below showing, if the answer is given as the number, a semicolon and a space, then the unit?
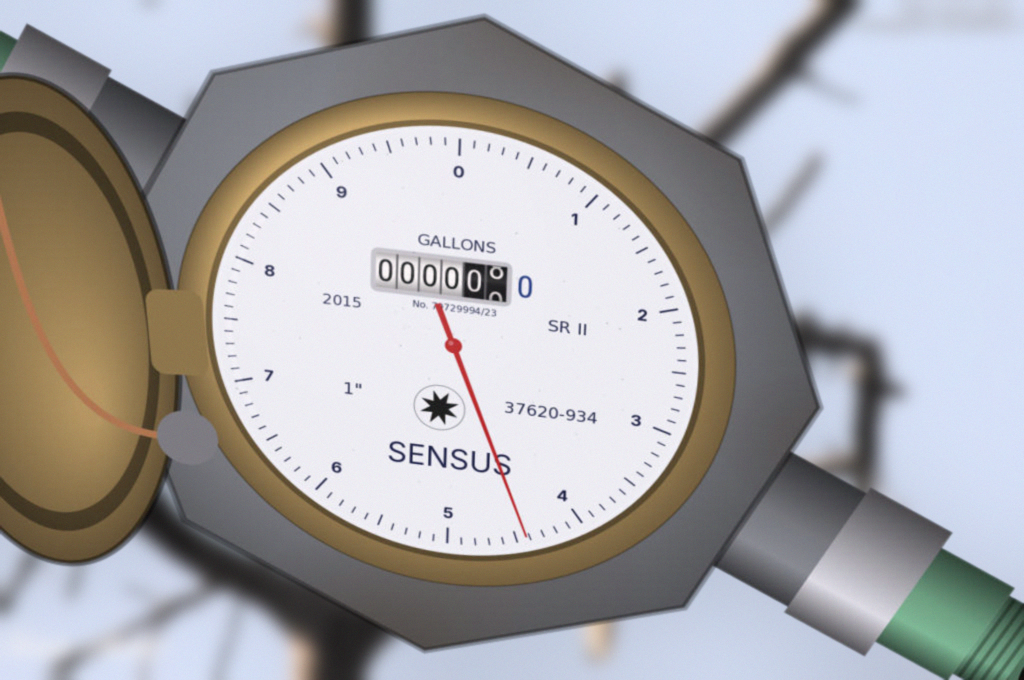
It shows 84.4; gal
